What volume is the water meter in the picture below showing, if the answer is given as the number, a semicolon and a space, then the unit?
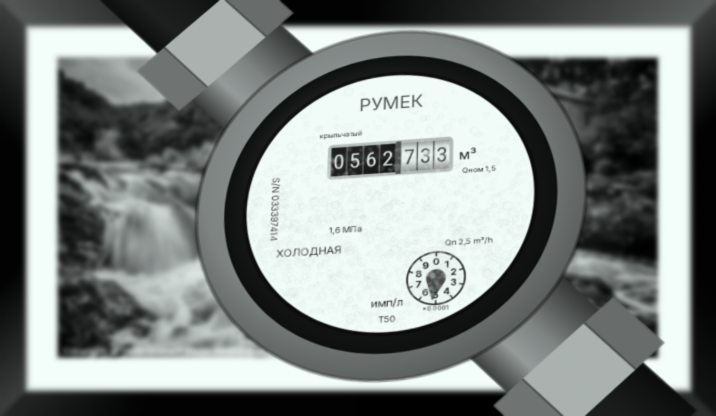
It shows 562.7335; m³
